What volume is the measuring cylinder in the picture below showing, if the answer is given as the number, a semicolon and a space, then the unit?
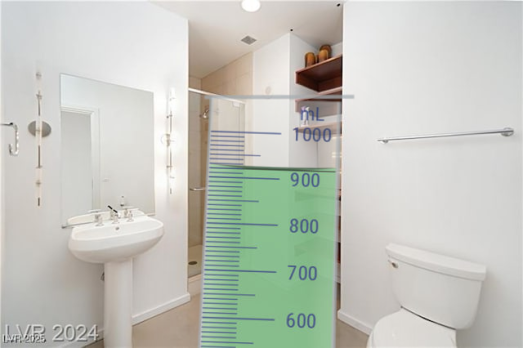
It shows 920; mL
